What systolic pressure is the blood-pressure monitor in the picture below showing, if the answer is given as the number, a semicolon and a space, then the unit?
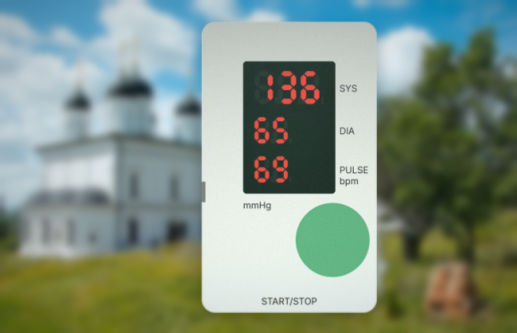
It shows 136; mmHg
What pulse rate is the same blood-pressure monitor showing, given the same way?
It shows 69; bpm
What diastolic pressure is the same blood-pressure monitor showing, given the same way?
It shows 65; mmHg
